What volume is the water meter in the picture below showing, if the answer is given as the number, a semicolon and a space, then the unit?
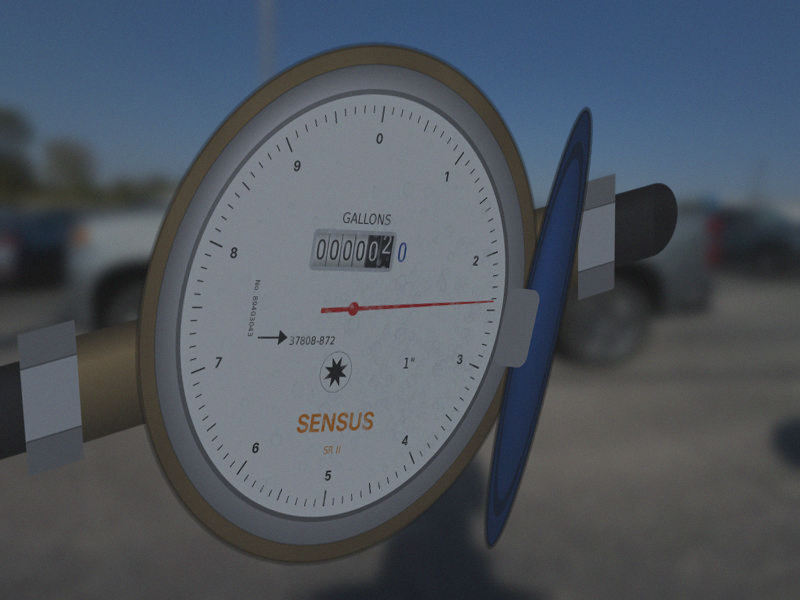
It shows 22.4; gal
